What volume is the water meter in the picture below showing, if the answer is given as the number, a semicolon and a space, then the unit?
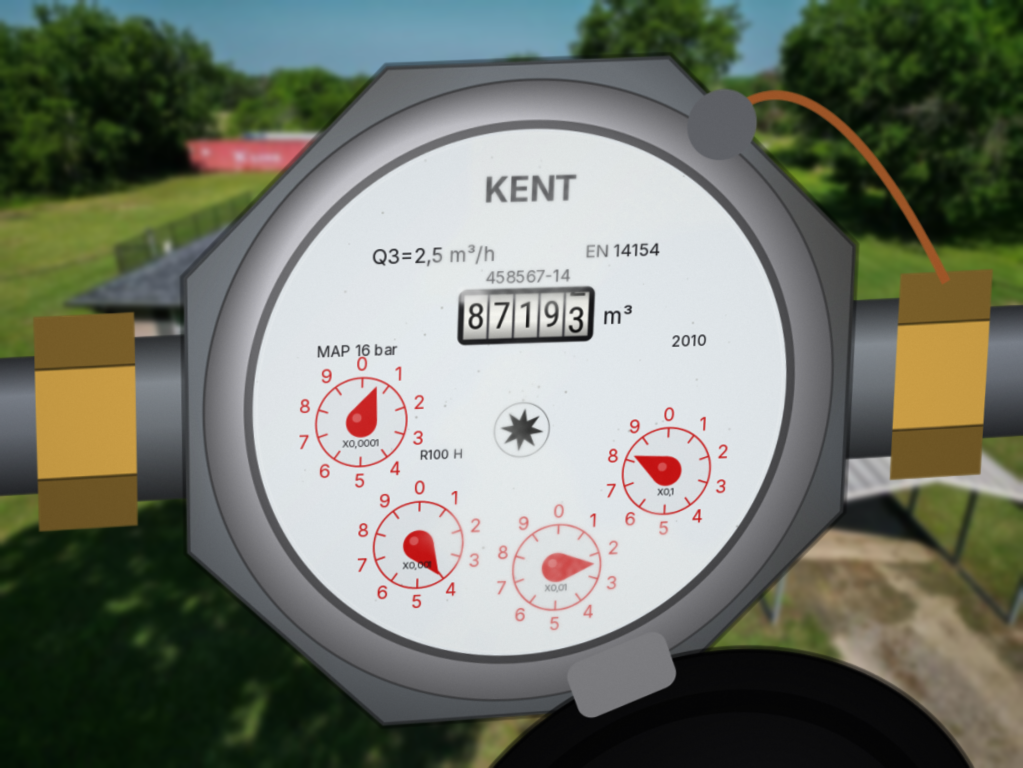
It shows 87192.8240; m³
